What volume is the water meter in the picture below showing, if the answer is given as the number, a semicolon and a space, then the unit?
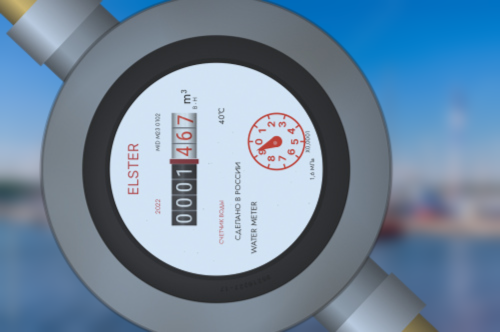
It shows 1.4669; m³
